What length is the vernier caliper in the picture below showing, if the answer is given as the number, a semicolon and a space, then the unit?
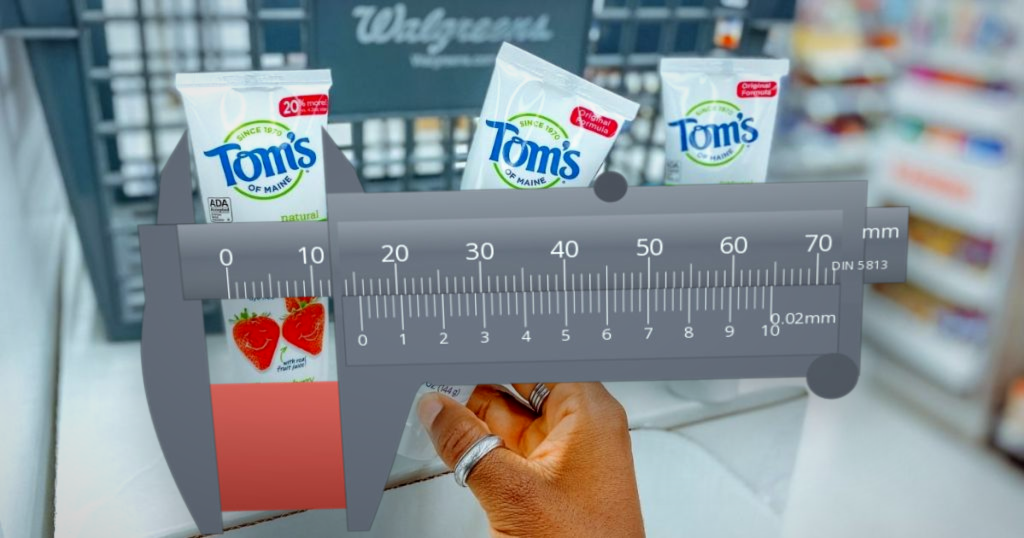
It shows 15.6; mm
